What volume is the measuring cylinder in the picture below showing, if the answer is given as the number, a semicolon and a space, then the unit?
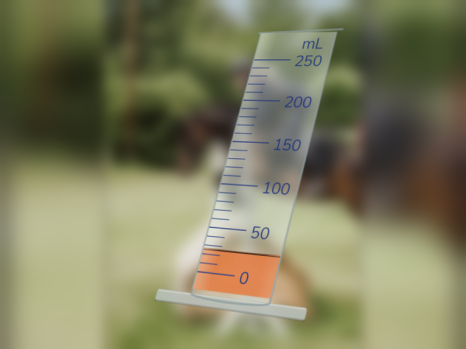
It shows 25; mL
